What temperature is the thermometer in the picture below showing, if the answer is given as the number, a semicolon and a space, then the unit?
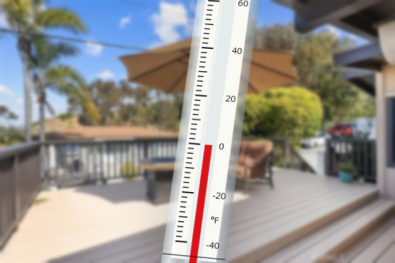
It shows 0; °F
